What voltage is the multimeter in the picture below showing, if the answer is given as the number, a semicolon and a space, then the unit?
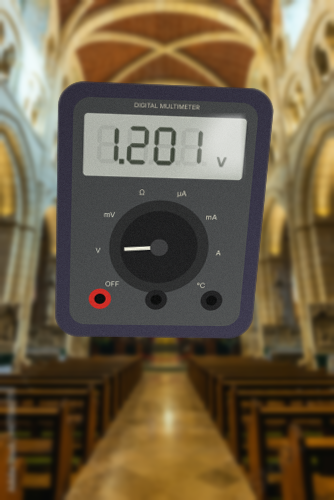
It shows 1.201; V
